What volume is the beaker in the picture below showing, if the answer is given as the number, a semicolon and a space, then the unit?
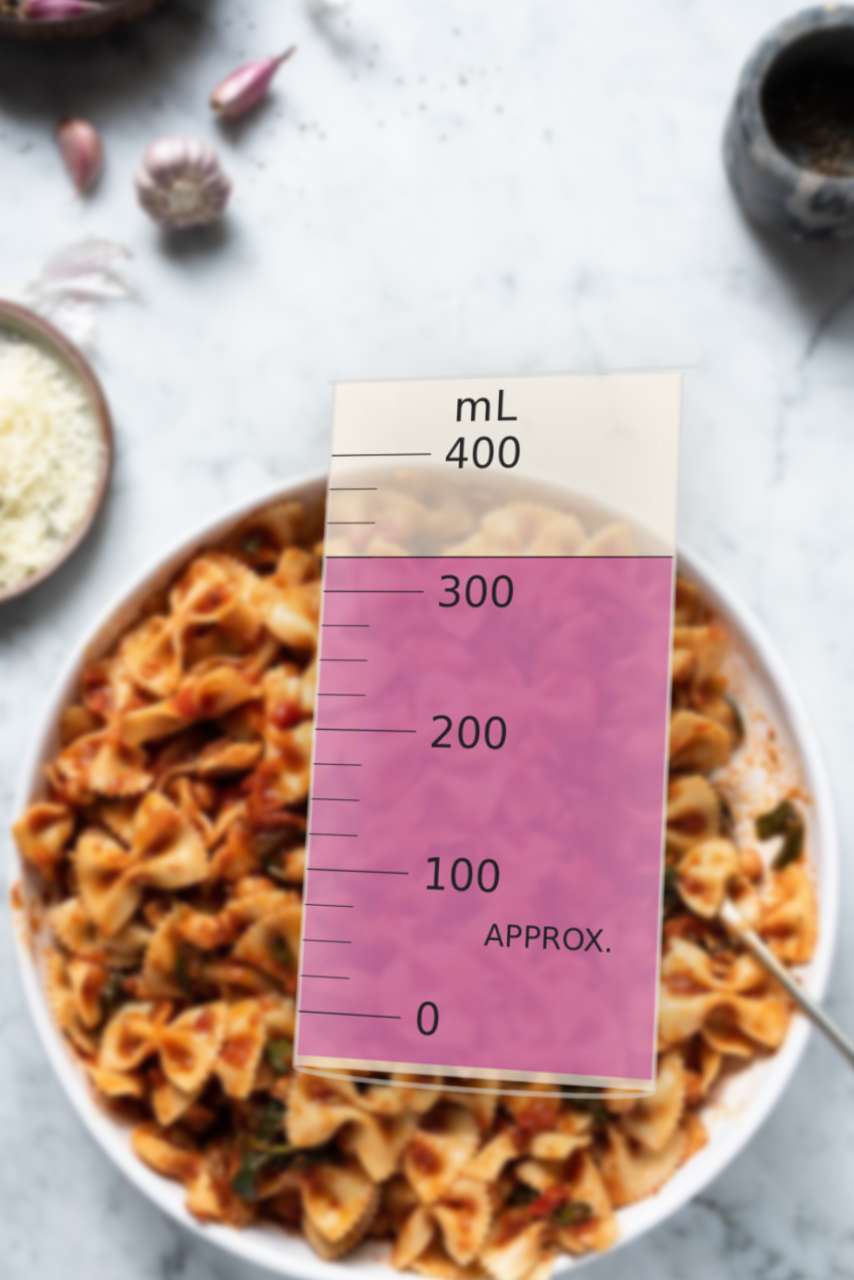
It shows 325; mL
